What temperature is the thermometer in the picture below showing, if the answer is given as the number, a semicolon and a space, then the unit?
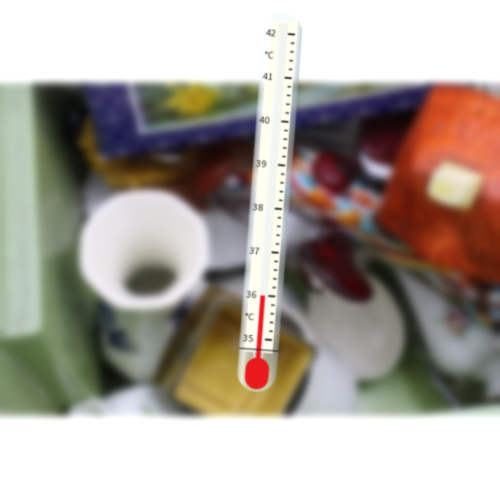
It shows 36; °C
